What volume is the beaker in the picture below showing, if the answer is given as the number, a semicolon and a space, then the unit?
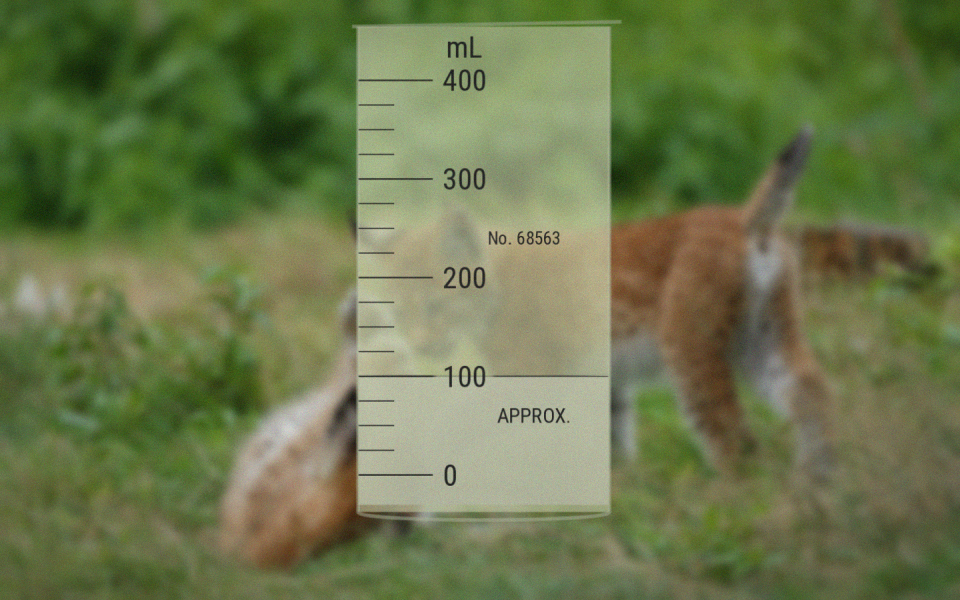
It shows 100; mL
